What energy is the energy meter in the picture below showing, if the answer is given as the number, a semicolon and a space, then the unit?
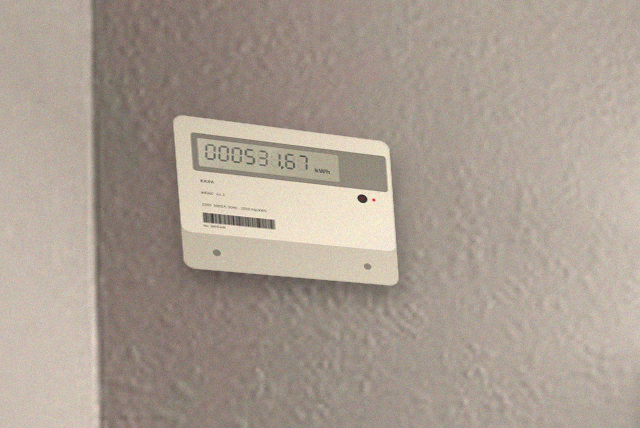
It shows 531.67; kWh
